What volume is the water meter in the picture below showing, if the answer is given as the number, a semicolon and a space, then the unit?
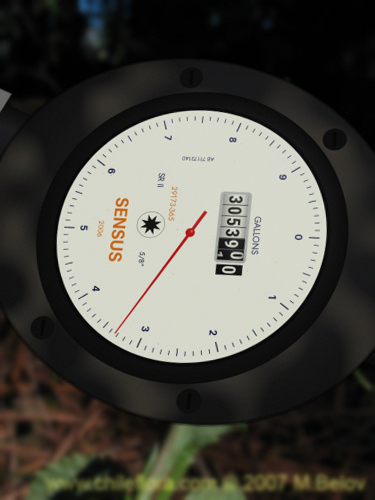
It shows 3053903.3; gal
